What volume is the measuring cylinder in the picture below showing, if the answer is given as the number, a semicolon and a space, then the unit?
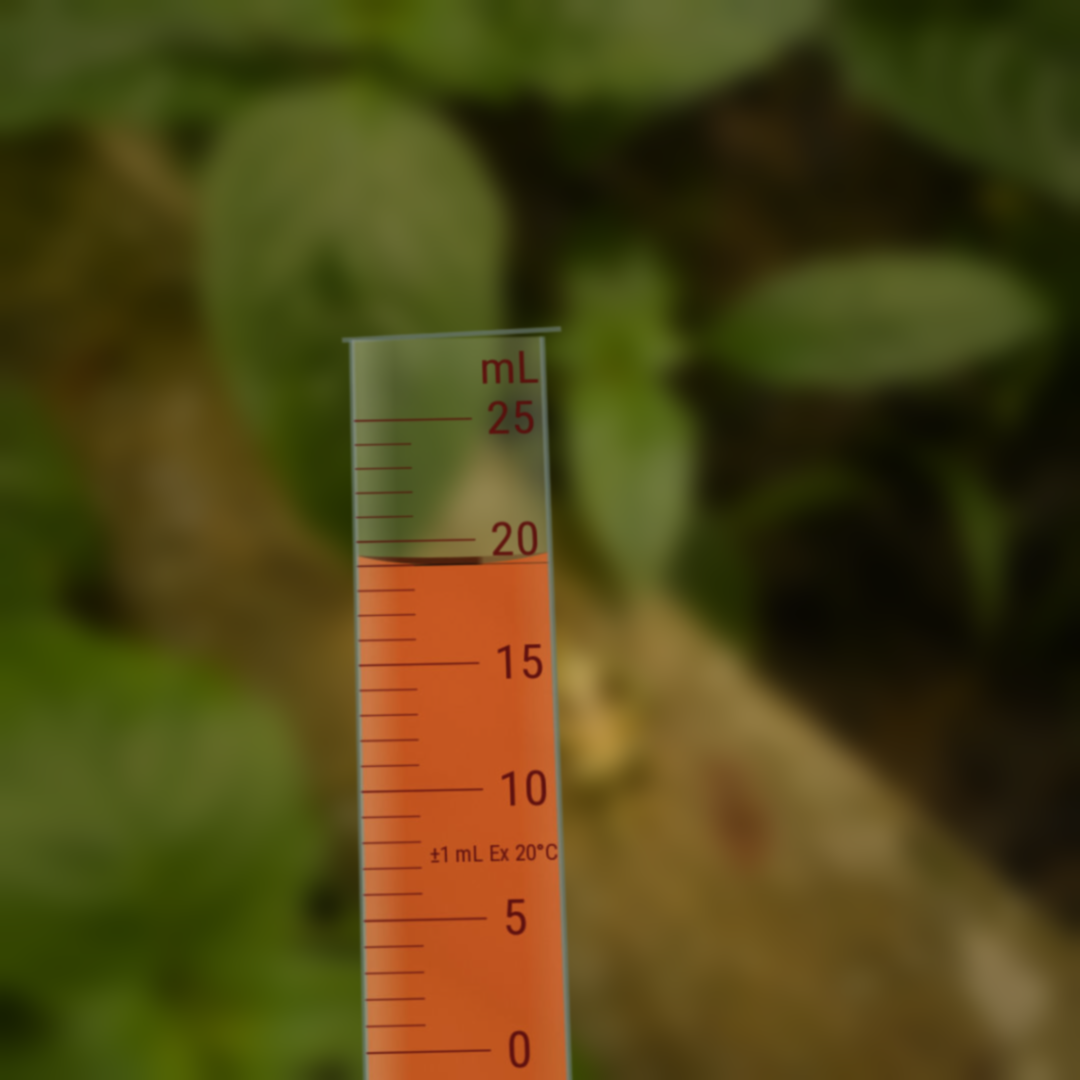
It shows 19; mL
